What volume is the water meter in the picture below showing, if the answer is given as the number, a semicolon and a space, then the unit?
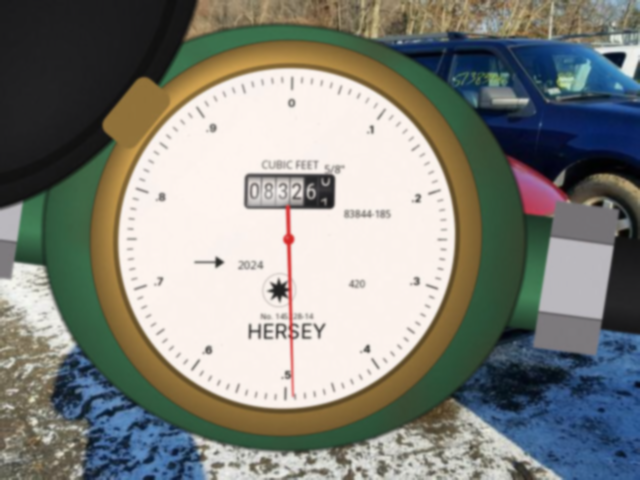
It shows 83260.49; ft³
